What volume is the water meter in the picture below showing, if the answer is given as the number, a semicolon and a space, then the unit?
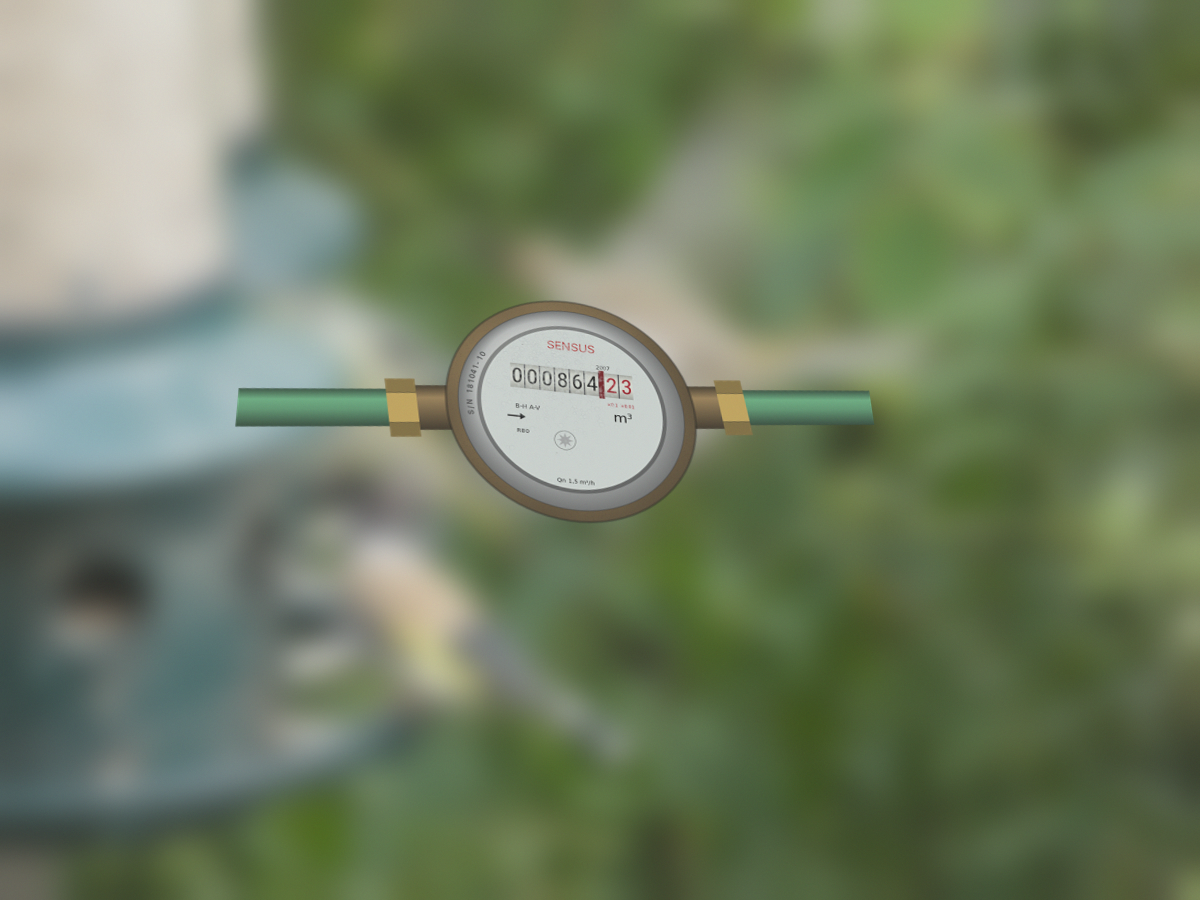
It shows 864.23; m³
